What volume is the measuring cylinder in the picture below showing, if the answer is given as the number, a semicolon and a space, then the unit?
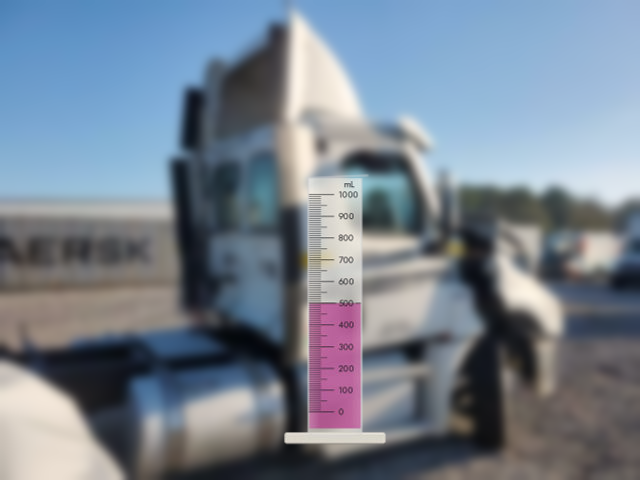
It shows 500; mL
